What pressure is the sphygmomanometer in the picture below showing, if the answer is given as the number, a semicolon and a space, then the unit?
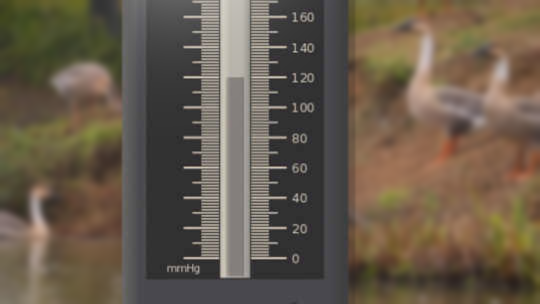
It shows 120; mmHg
